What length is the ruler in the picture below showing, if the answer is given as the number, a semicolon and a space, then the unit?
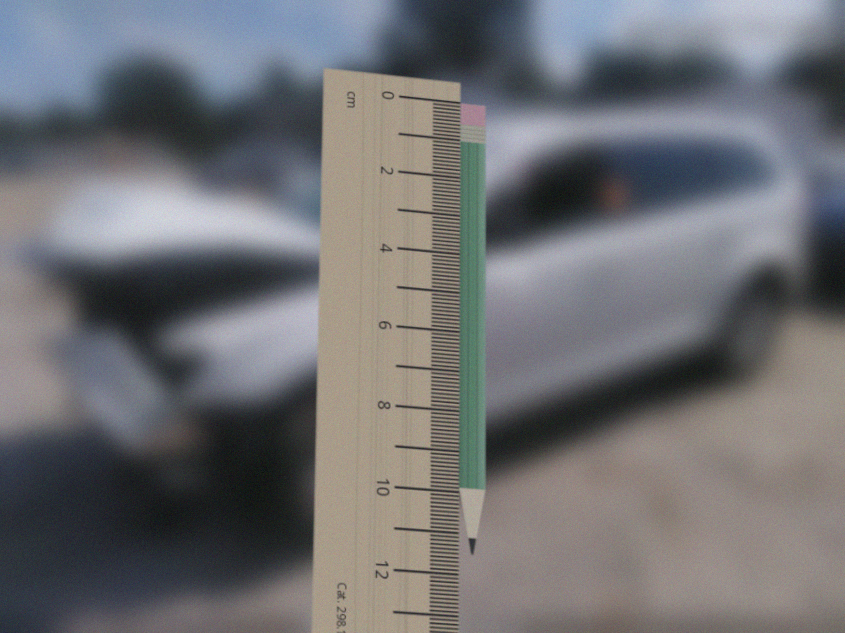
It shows 11.5; cm
